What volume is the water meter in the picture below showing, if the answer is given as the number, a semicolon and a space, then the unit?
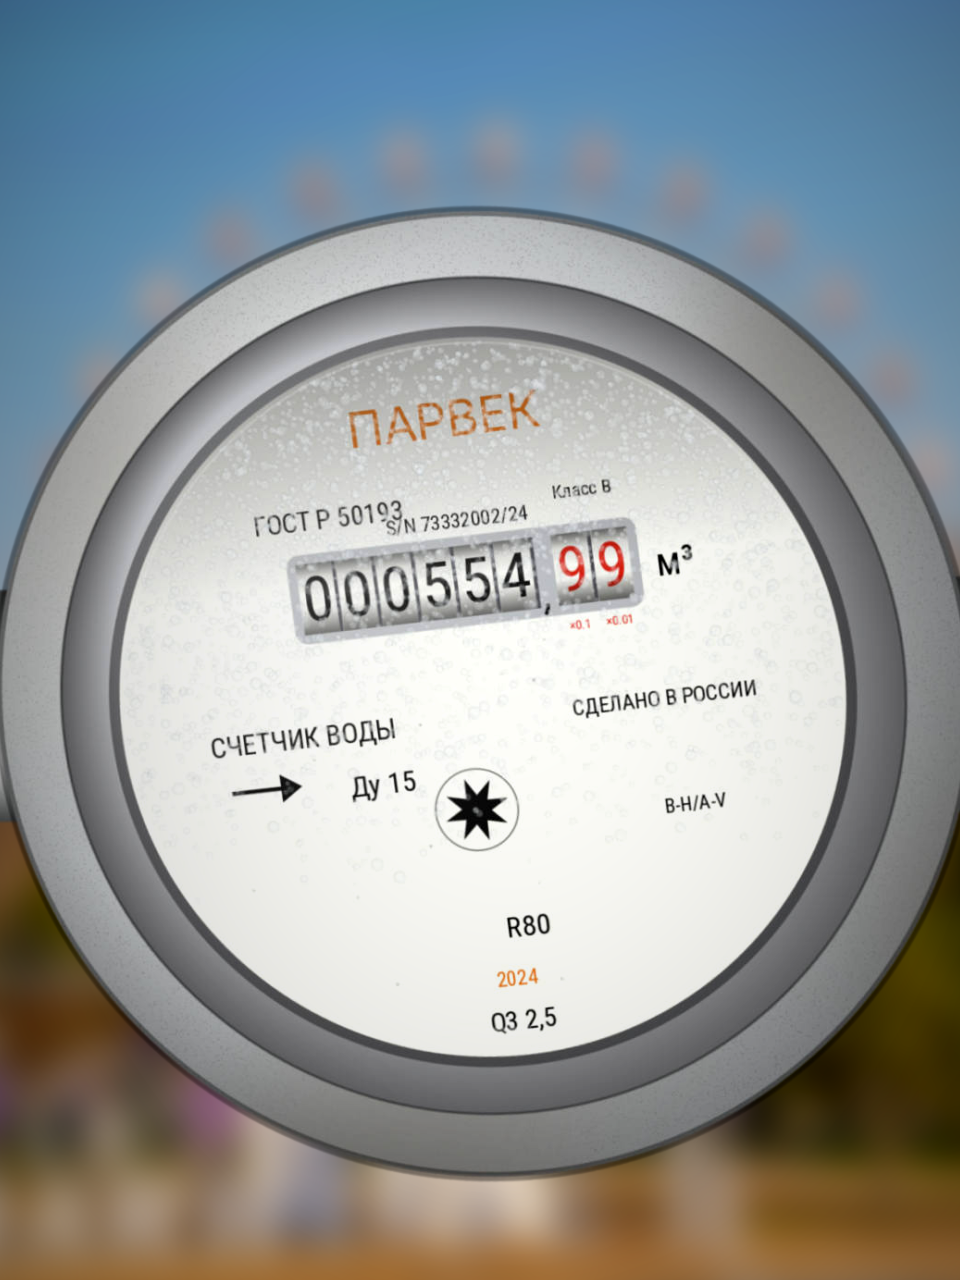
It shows 554.99; m³
